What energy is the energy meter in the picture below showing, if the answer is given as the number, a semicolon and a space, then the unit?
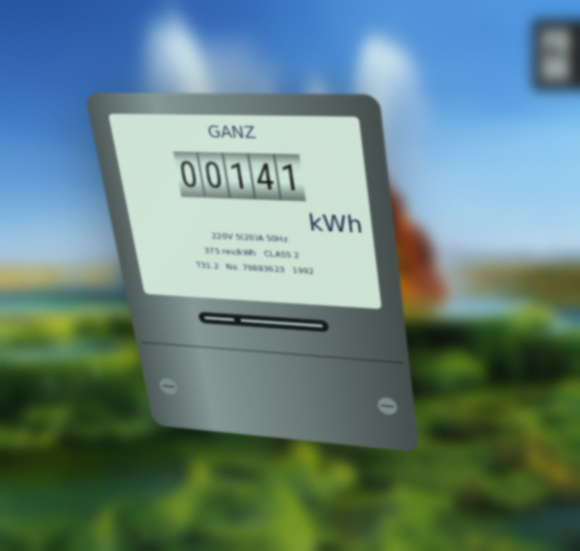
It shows 141; kWh
